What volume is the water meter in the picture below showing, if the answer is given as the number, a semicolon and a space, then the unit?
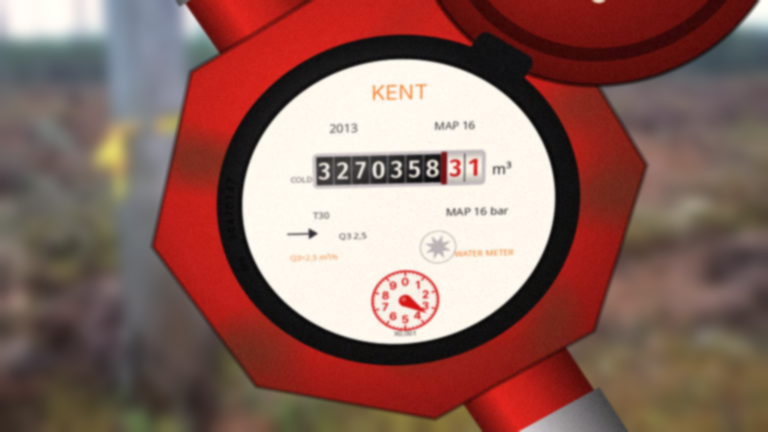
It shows 3270358.313; m³
